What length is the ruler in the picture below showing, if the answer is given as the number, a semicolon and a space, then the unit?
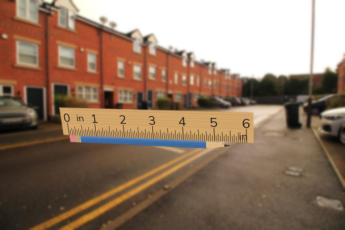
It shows 5.5; in
